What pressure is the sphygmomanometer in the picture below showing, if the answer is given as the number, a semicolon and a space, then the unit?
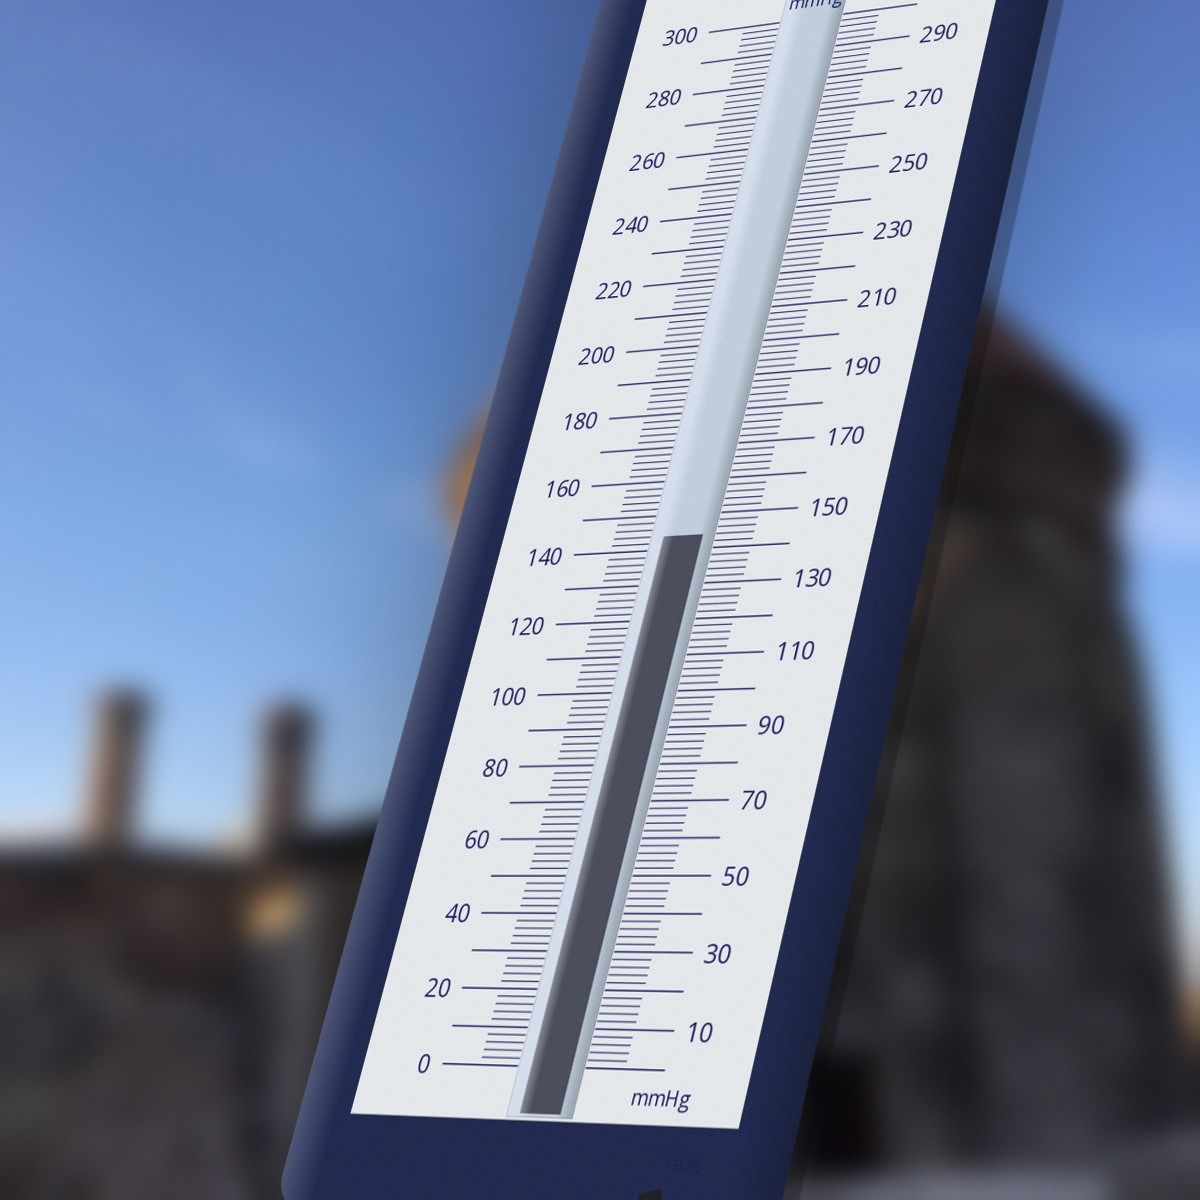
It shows 144; mmHg
